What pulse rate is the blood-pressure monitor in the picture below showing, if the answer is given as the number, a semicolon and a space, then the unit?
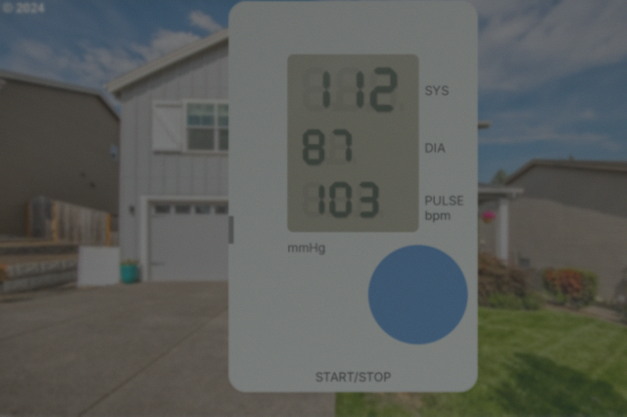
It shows 103; bpm
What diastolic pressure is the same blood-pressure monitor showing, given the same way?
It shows 87; mmHg
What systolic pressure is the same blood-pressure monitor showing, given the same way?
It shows 112; mmHg
